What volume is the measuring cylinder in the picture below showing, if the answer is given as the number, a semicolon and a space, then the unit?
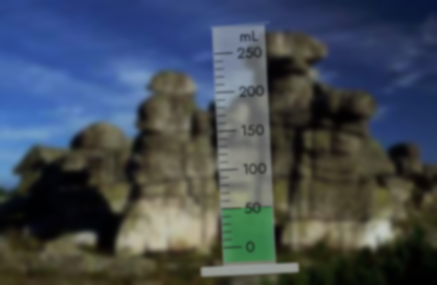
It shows 50; mL
